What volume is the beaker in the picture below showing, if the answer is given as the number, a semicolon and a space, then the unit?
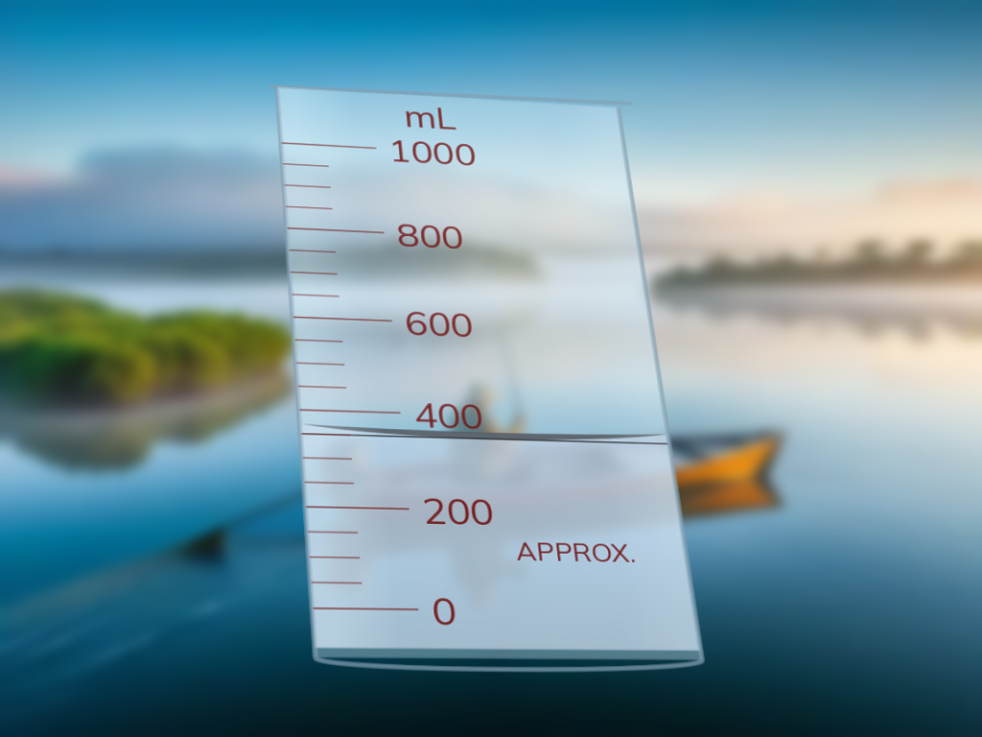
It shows 350; mL
